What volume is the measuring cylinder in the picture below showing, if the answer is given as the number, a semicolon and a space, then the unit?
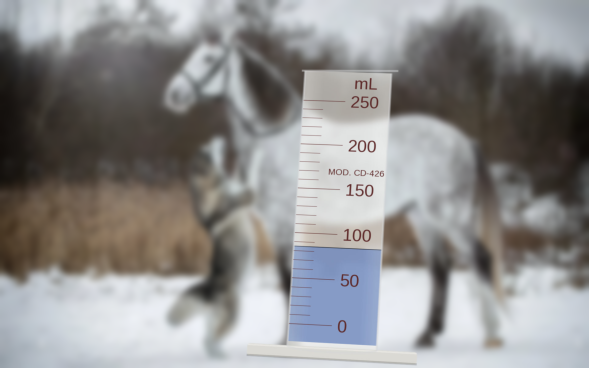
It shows 85; mL
